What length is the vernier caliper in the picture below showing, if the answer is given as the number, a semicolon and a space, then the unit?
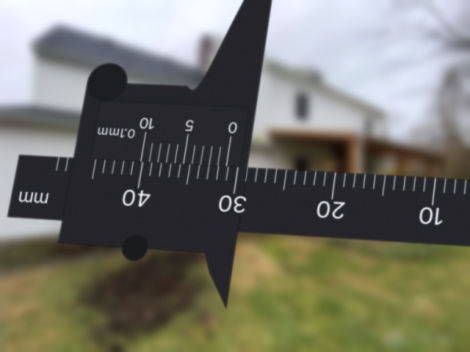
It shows 31.2; mm
